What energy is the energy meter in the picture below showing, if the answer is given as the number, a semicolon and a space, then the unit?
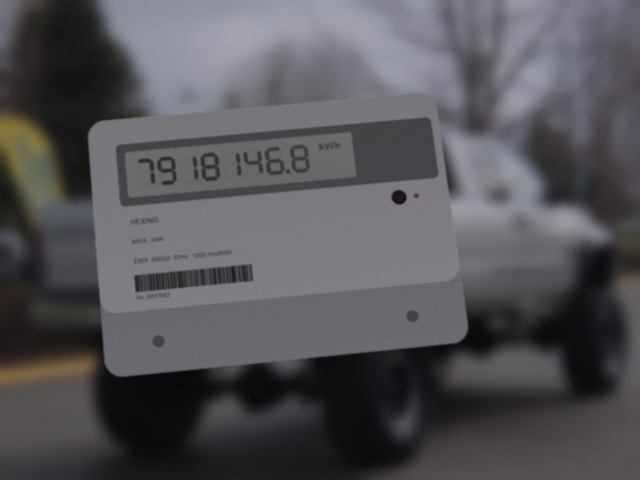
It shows 7918146.8; kWh
